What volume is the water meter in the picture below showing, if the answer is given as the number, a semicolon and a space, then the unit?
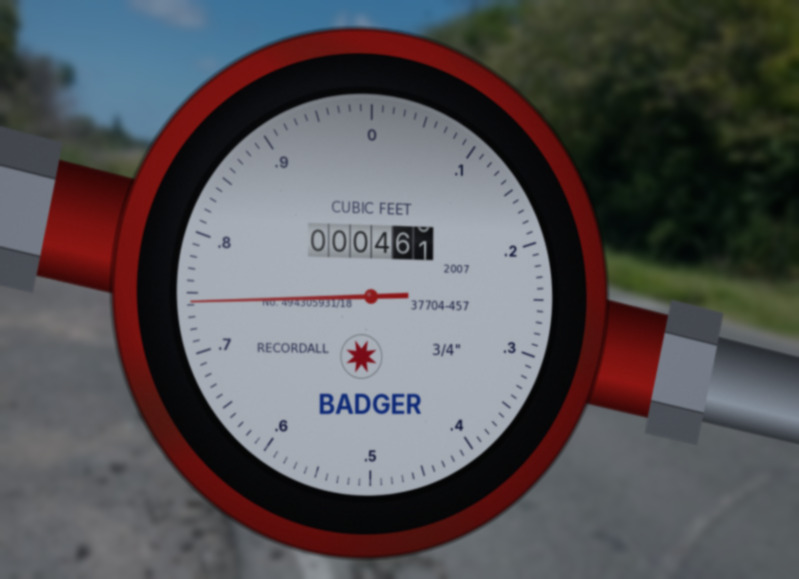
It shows 460.74; ft³
